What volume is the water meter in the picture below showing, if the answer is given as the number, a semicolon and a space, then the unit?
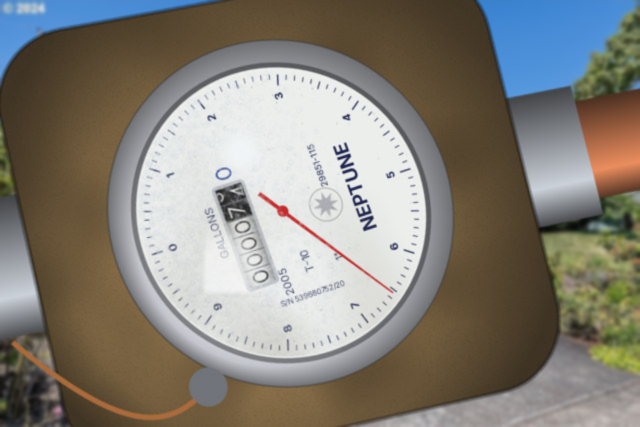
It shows 736.5; gal
